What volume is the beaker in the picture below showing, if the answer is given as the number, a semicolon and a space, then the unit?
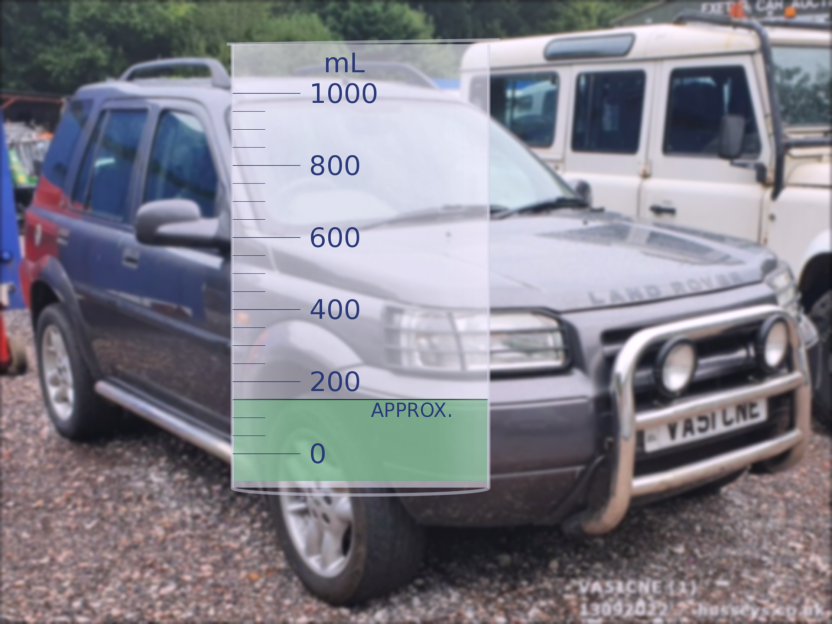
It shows 150; mL
